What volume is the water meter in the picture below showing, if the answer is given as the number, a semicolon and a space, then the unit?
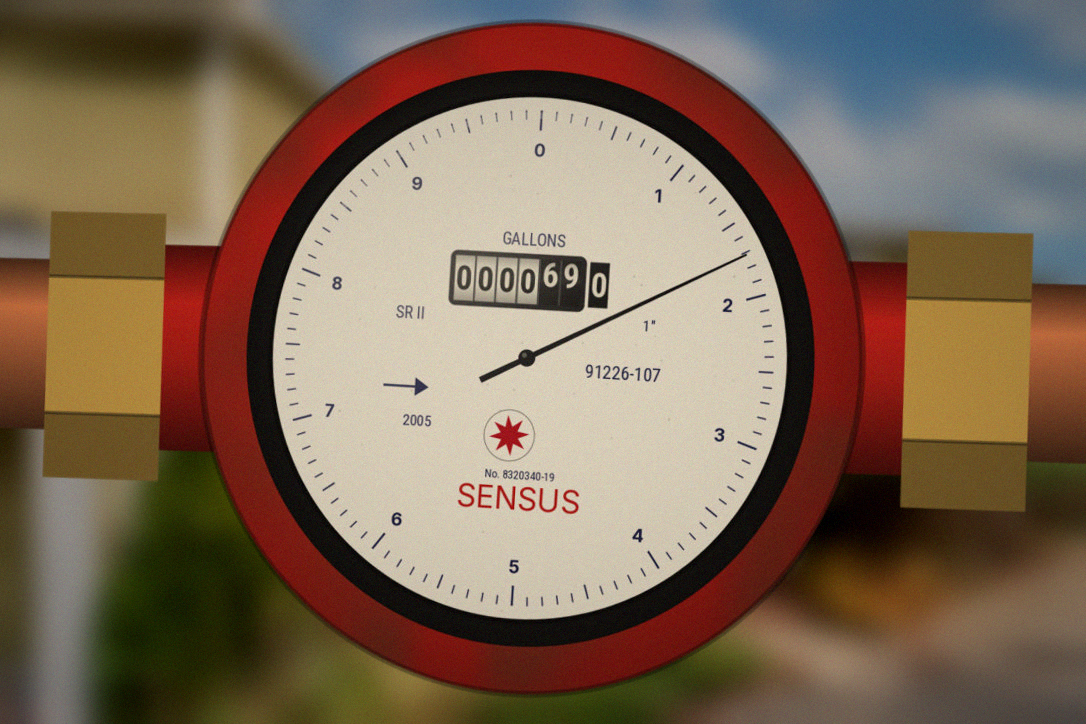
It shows 691.7; gal
